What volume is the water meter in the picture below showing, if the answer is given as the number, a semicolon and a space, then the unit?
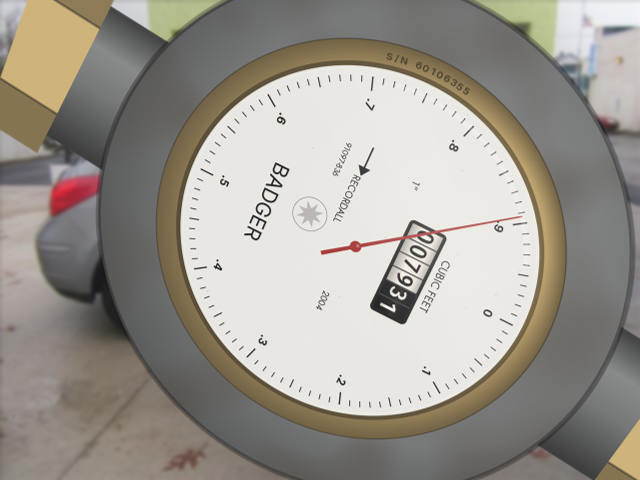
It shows 7930.89; ft³
